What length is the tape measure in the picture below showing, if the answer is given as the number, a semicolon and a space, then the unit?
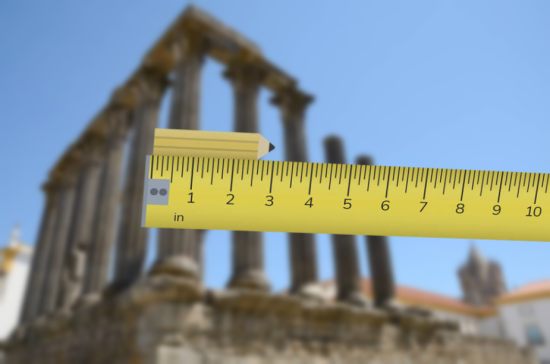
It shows 3; in
